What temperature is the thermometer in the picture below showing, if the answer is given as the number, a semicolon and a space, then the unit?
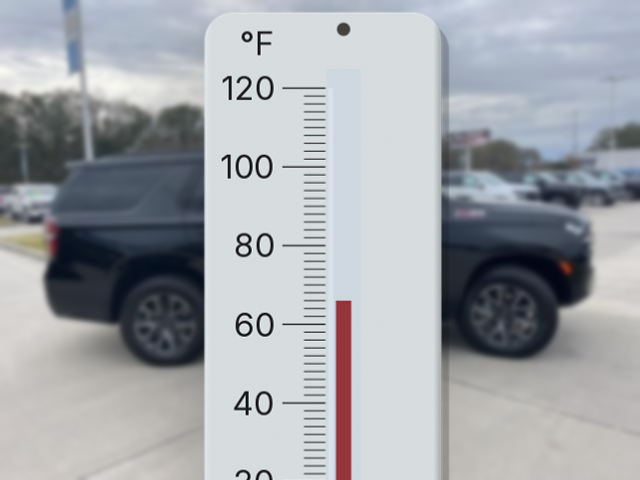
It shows 66; °F
